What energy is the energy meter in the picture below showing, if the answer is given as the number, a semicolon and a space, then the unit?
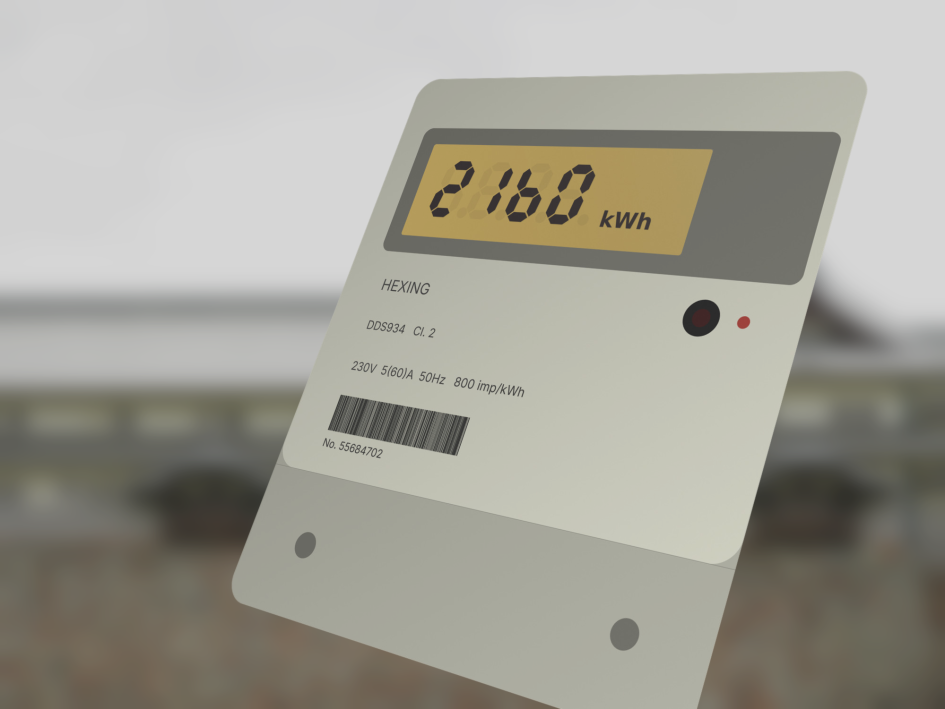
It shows 2160; kWh
